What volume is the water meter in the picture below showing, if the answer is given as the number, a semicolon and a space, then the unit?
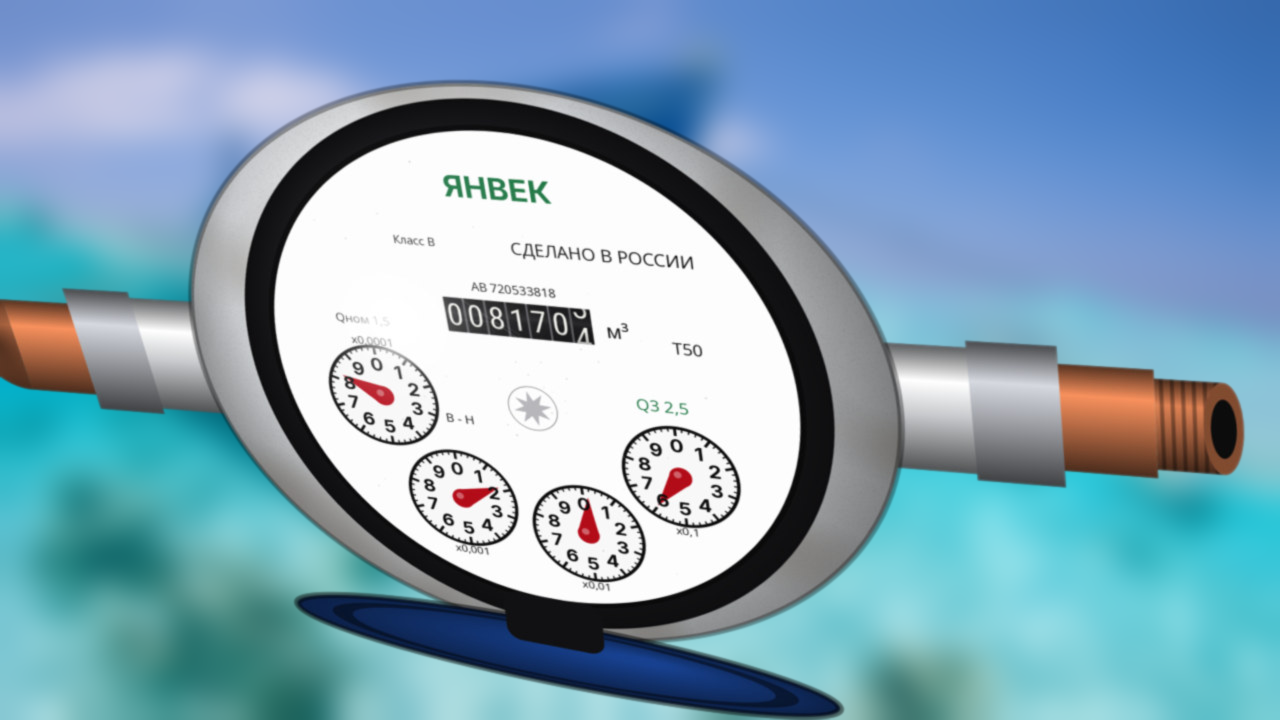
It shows 81703.6018; m³
